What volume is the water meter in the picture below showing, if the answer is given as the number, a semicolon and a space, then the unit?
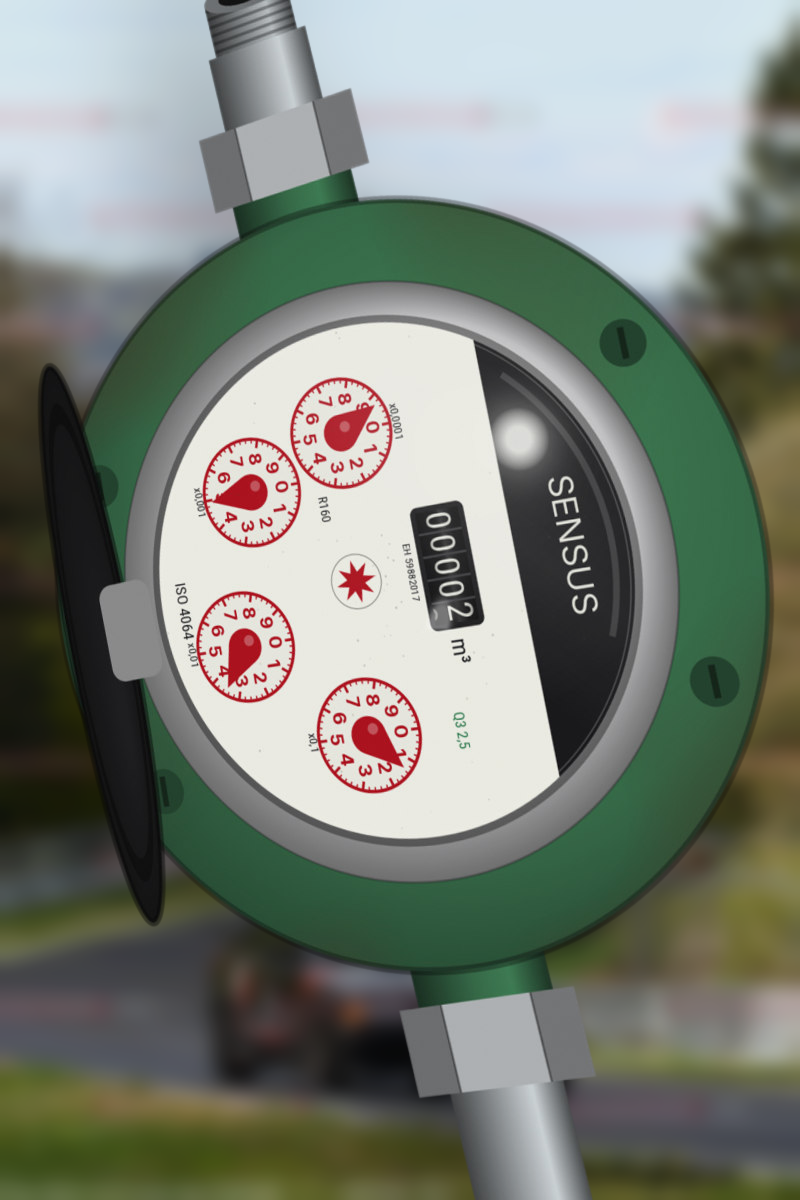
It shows 2.1349; m³
